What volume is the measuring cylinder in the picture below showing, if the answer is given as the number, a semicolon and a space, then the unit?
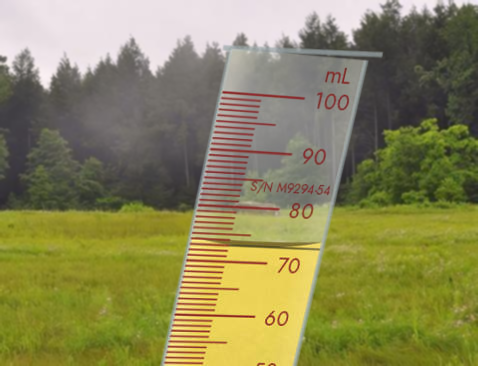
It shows 73; mL
